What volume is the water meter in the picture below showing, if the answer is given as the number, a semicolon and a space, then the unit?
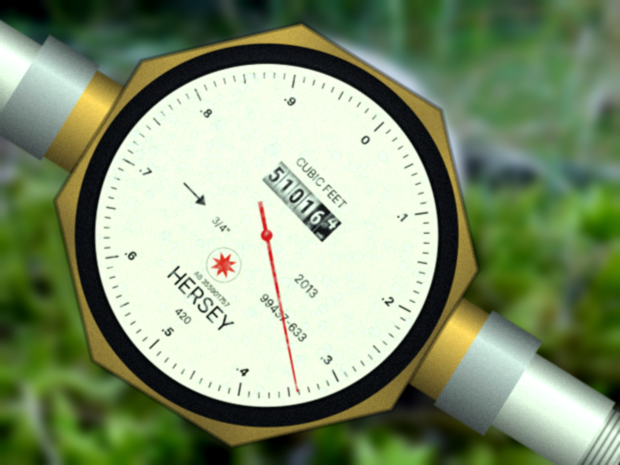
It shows 510164.34; ft³
